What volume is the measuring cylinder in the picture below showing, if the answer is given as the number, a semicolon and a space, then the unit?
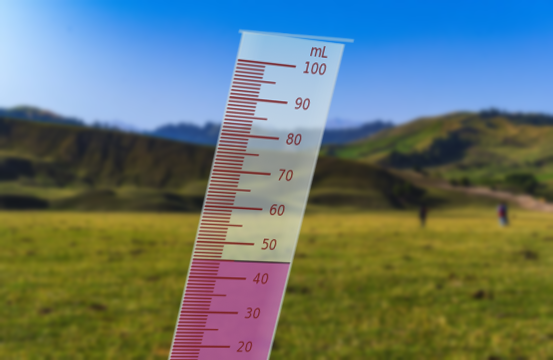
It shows 45; mL
